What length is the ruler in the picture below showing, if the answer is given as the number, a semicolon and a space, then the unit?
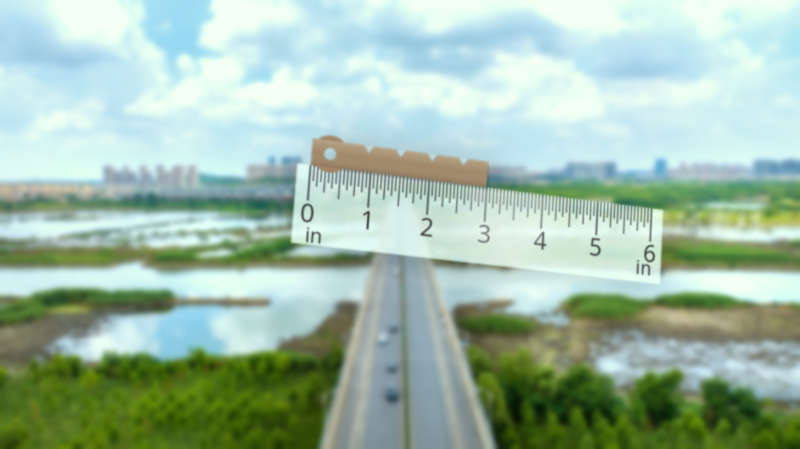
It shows 3; in
